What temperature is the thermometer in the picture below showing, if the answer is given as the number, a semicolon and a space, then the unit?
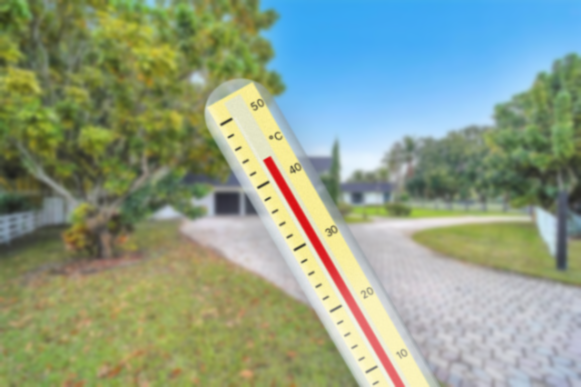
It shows 43; °C
